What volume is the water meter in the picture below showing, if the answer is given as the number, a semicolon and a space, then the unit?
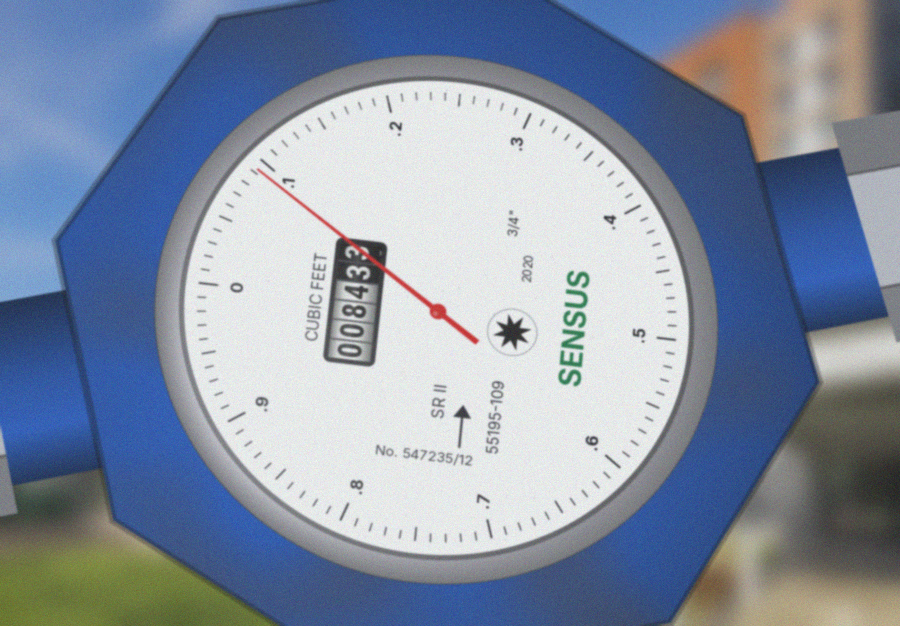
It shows 8433.09; ft³
